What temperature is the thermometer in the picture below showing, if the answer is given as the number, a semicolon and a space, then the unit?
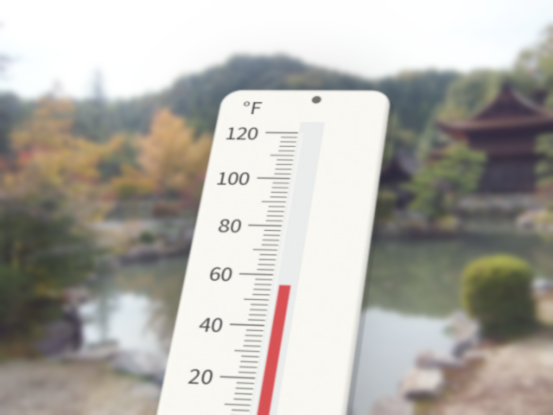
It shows 56; °F
